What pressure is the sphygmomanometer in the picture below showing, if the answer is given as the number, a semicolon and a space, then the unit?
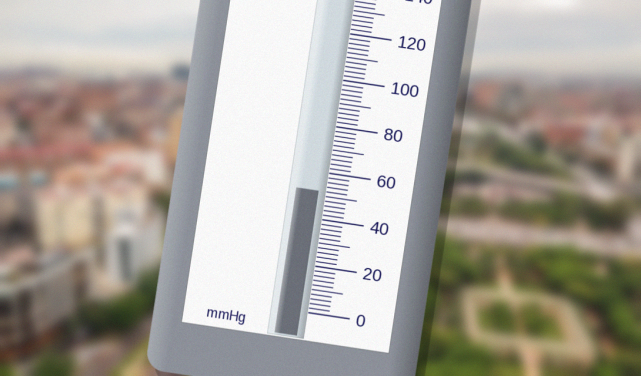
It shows 52; mmHg
